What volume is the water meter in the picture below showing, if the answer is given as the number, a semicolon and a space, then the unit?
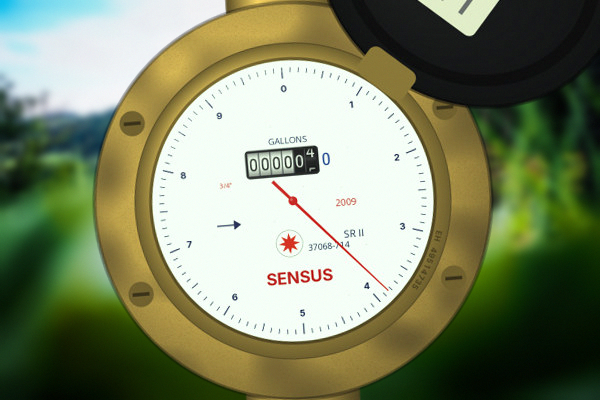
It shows 43.8; gal
